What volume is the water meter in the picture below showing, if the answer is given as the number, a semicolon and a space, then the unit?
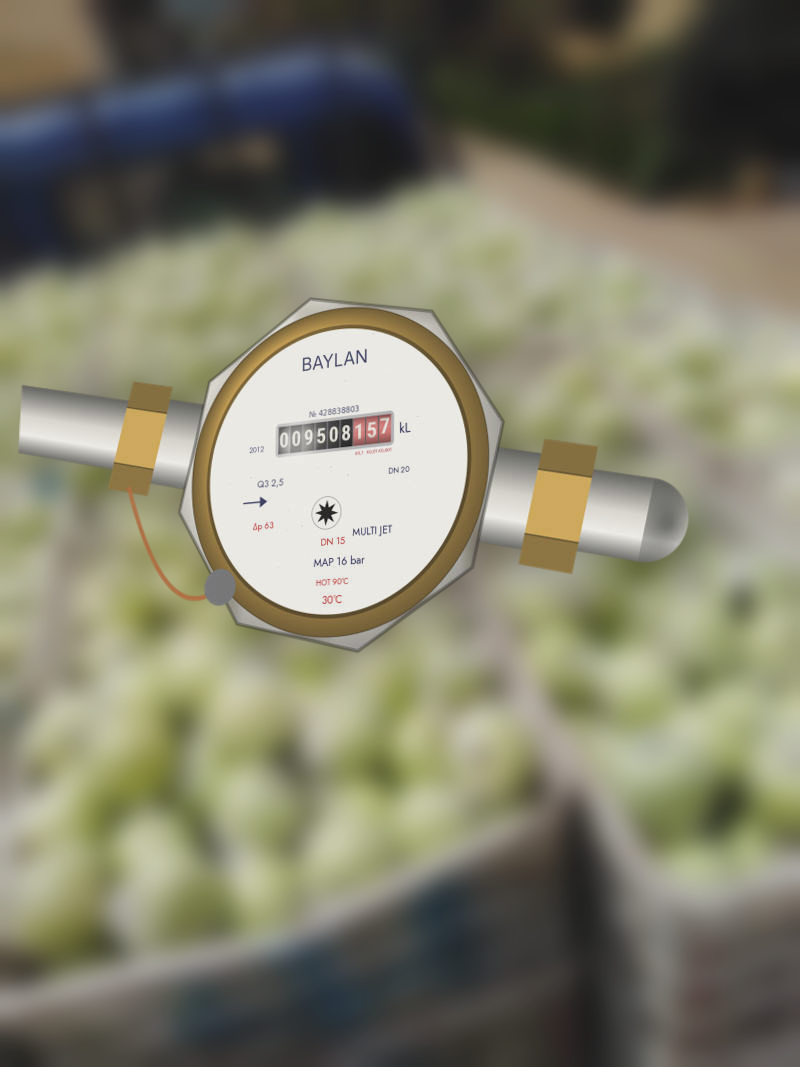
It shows 9508.157; kL
